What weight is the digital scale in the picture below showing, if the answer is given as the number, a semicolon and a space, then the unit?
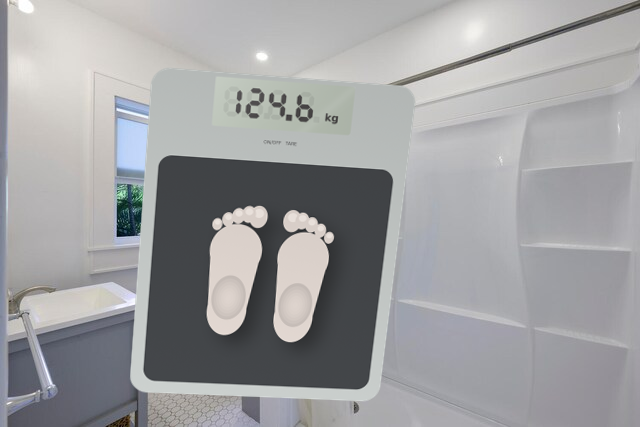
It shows 124.6; kg
